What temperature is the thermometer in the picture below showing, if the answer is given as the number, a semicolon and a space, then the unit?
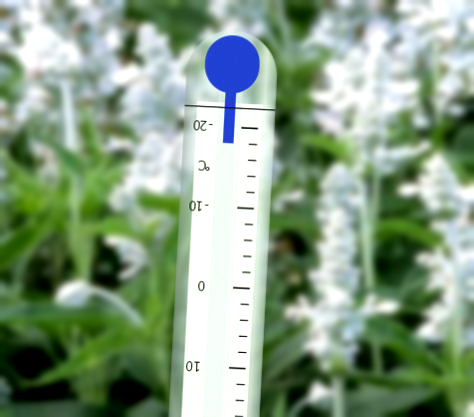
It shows -18; °C
